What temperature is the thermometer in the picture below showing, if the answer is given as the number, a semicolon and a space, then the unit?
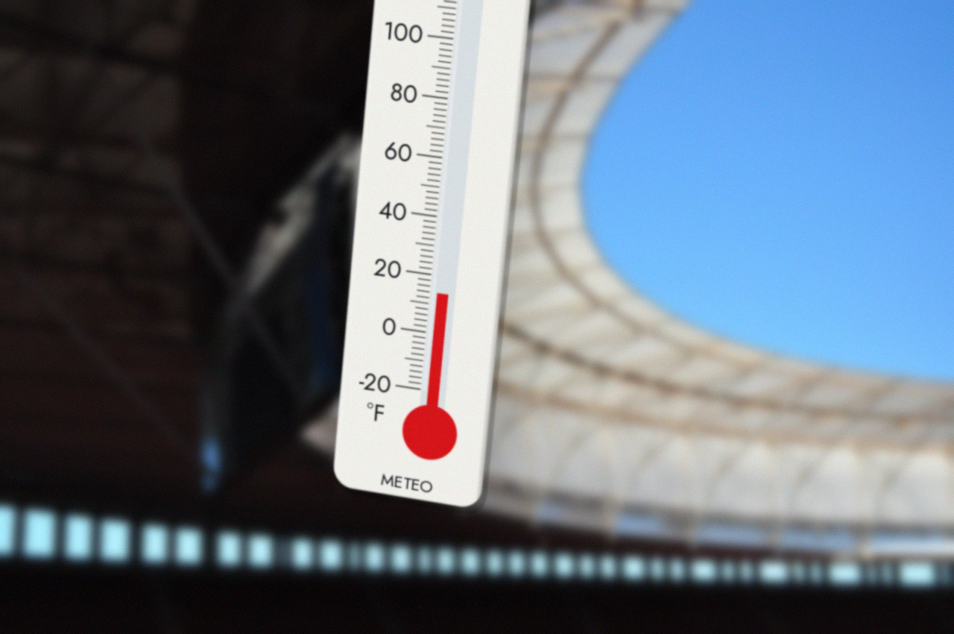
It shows 14; °F
